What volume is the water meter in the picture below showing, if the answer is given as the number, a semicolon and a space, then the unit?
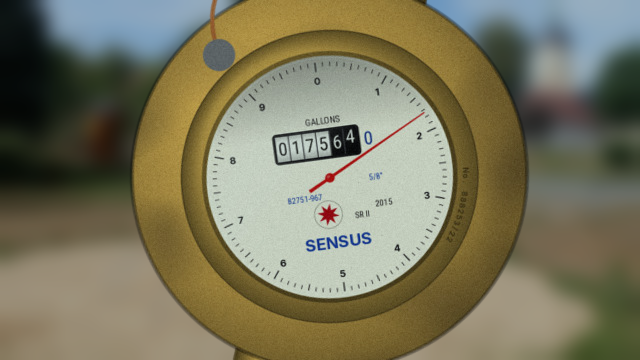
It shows 175641.7; gal
